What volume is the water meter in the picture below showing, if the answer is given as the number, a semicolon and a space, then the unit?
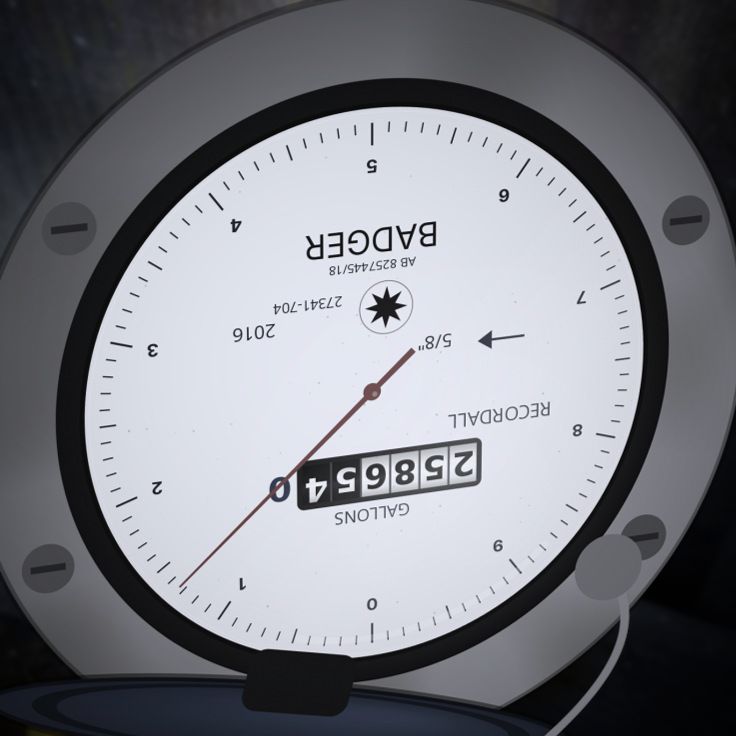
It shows 2586541.3; gal
